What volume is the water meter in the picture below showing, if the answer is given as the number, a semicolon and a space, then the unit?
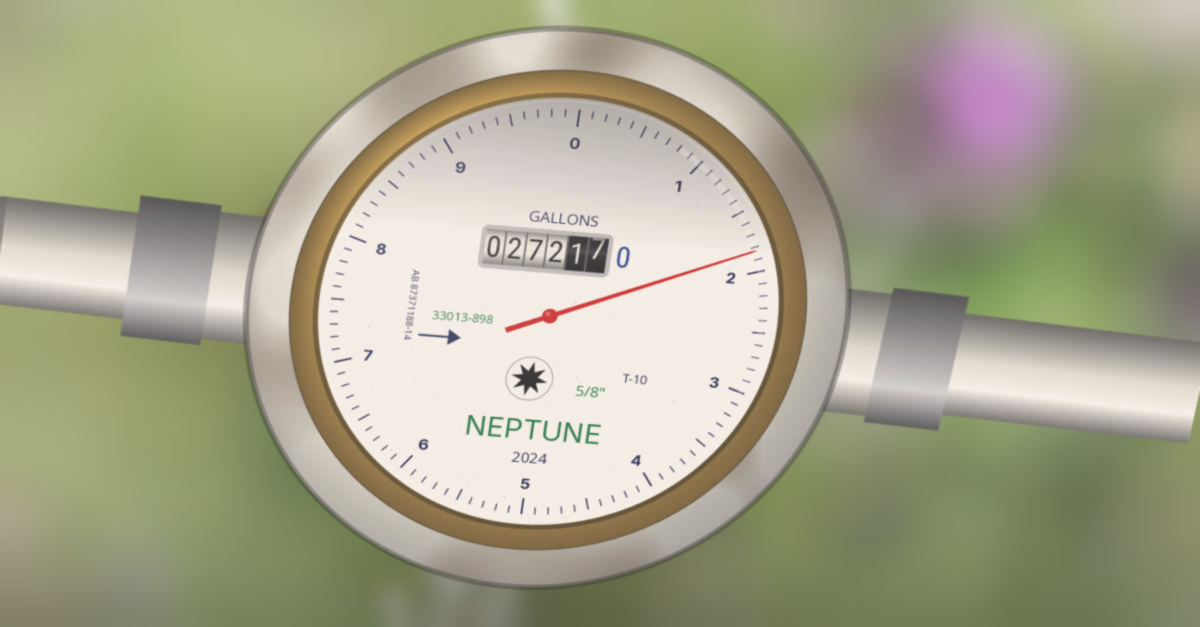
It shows 272171.8; gal
